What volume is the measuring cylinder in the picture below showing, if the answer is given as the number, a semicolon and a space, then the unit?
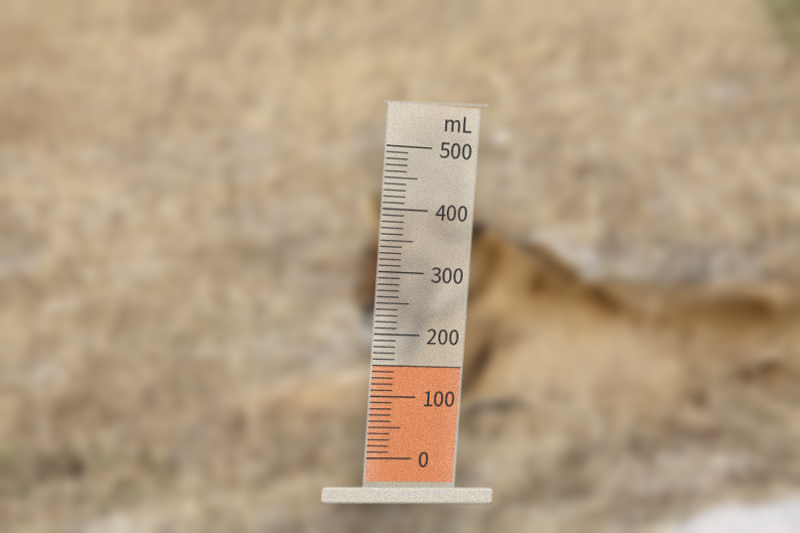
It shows 150; mL
